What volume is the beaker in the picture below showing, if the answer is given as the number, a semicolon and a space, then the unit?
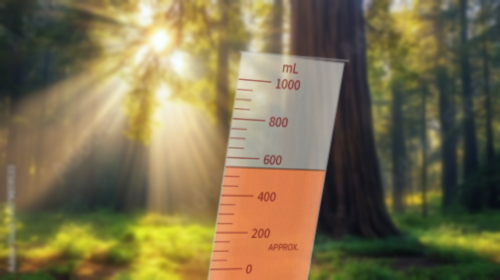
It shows 550; mL
